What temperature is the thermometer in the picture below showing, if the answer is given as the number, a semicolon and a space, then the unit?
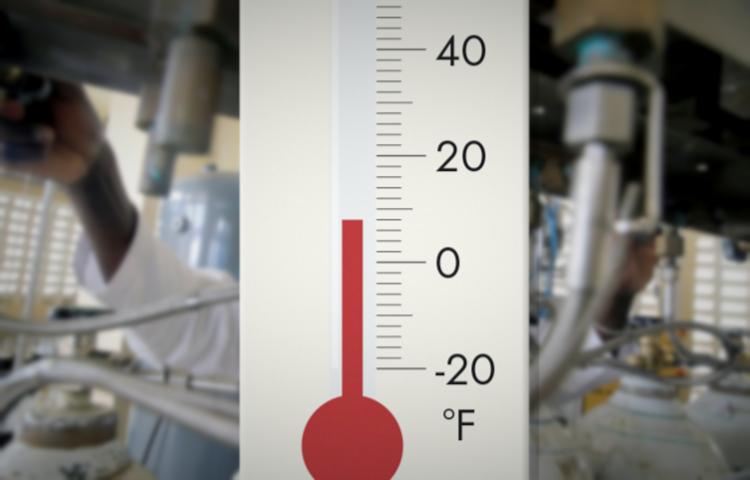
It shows 8; °F
